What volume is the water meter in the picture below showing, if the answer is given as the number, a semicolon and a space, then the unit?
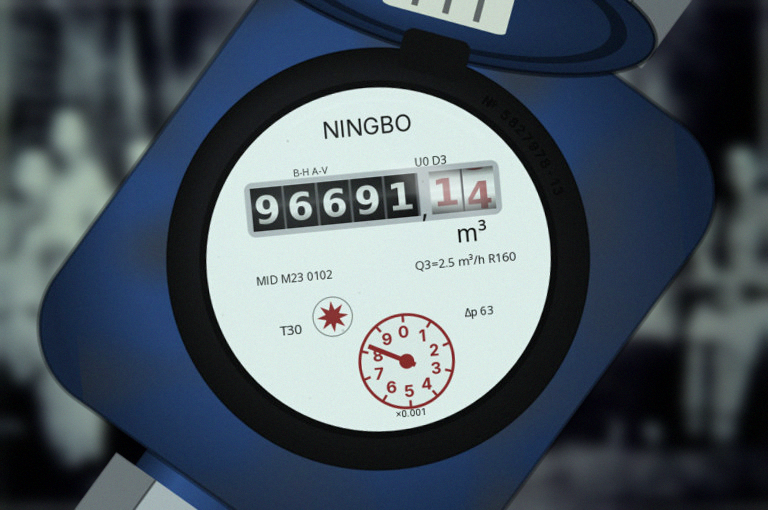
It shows 96691.138; m³
